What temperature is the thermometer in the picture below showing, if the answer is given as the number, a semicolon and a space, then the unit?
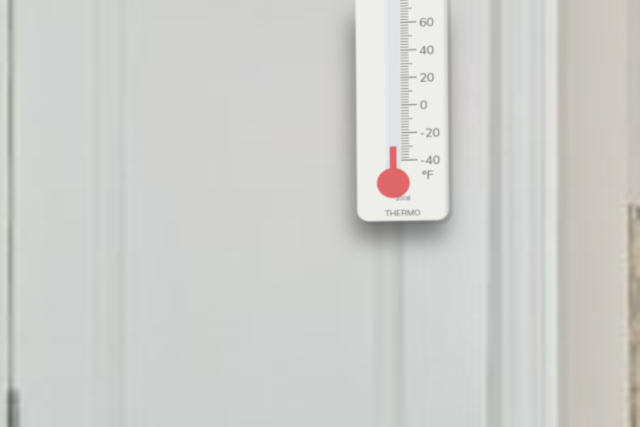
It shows -30; °F
